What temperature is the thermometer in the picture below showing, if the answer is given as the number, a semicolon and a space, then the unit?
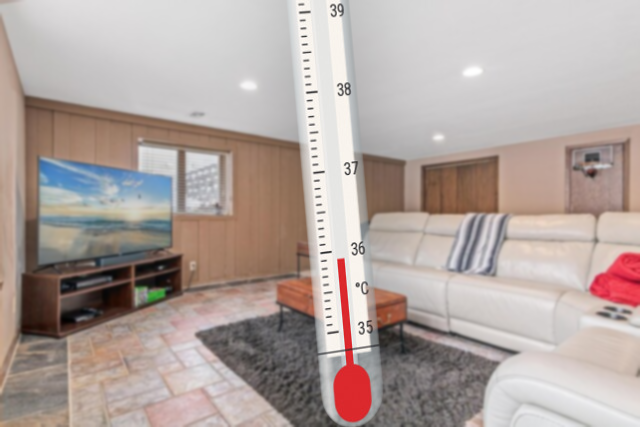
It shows 35.9; °C
